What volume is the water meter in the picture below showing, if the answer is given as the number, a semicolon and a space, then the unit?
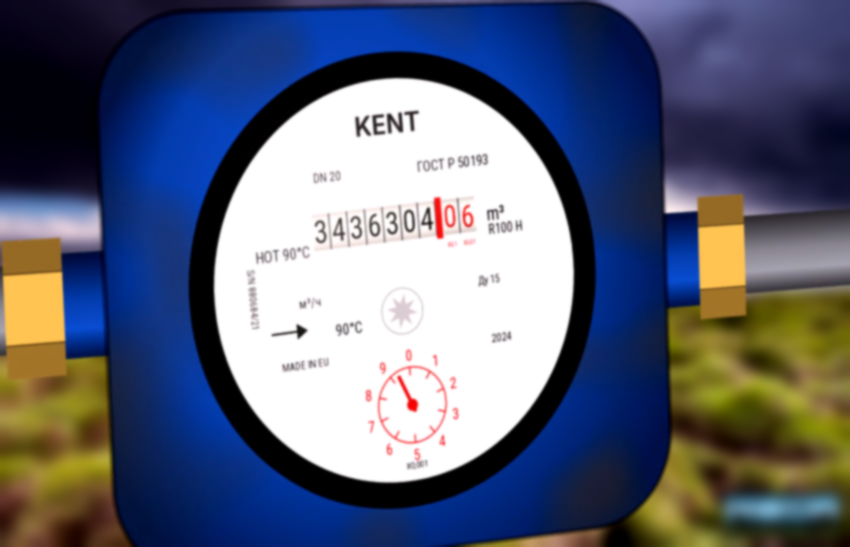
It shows 3436304.059; m³
